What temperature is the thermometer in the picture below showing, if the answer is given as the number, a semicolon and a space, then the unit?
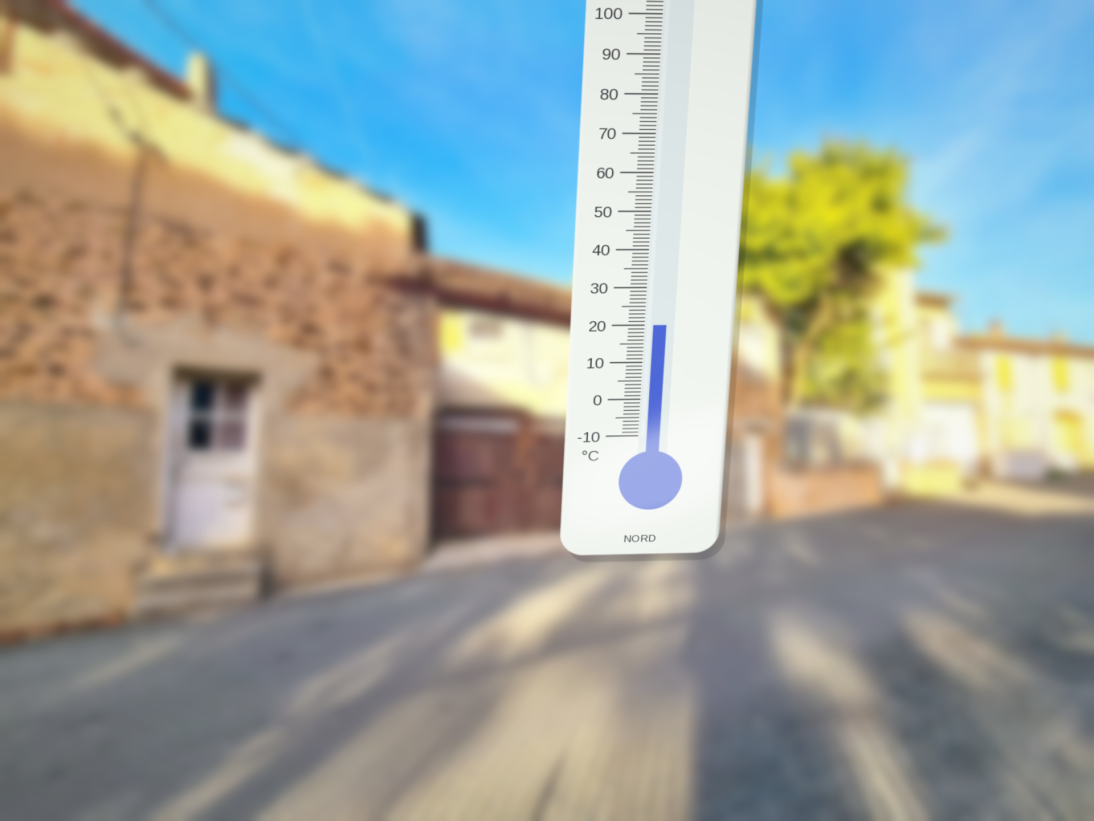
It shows 20; °C
